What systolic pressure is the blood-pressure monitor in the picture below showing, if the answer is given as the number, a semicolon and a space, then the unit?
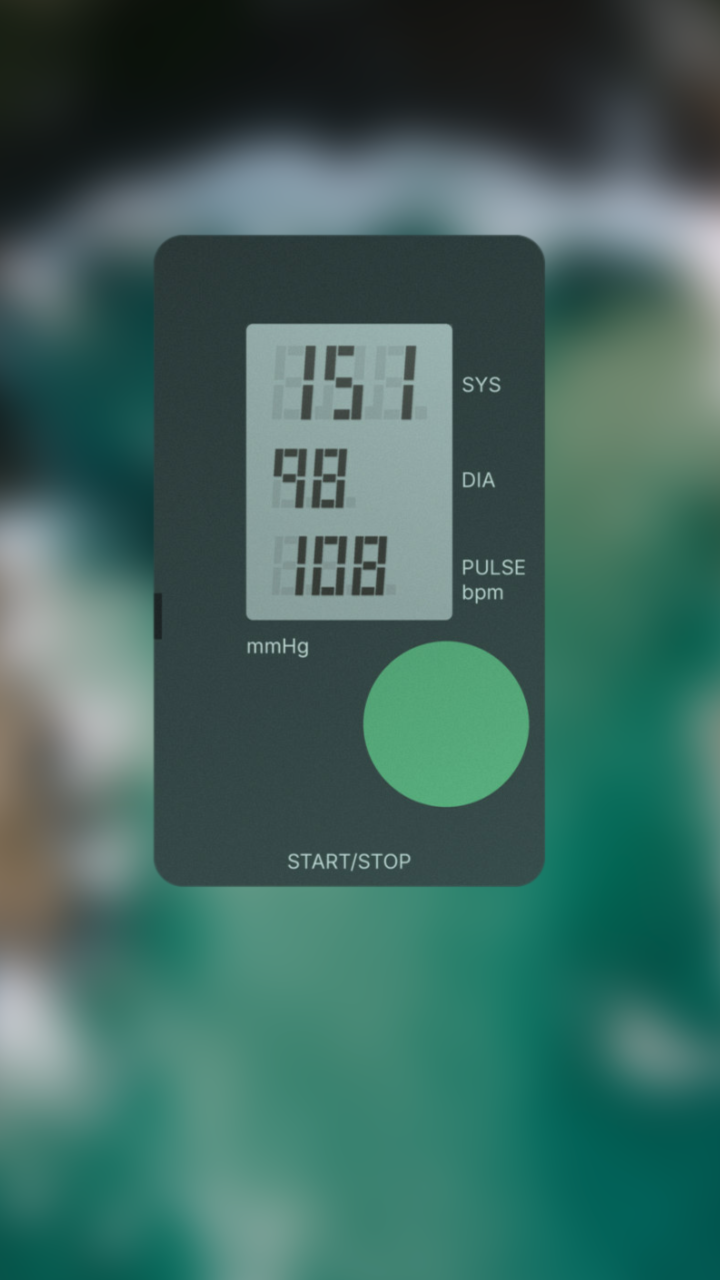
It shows 151; mmHg
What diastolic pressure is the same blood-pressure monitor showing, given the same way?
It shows 98; mmHg
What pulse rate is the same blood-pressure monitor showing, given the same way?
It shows 108; bpm
